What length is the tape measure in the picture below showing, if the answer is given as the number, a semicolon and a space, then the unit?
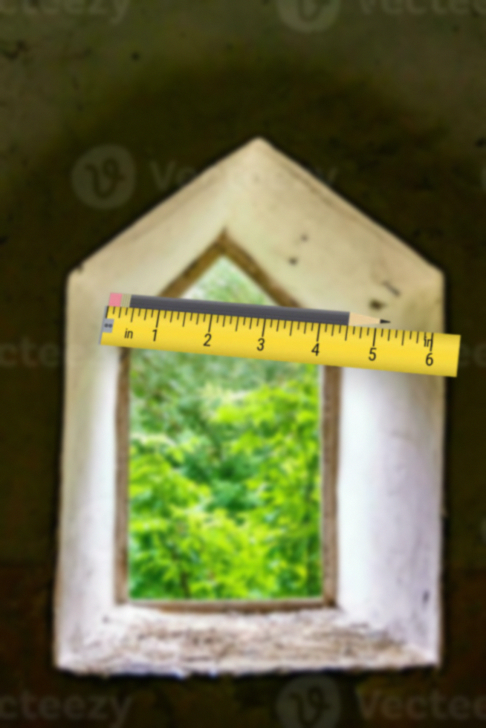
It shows 5.25; in
